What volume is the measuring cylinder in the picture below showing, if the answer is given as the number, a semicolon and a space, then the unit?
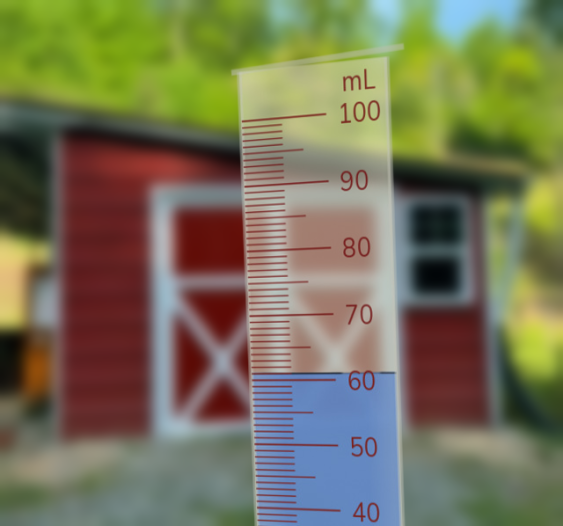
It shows 61; mL
